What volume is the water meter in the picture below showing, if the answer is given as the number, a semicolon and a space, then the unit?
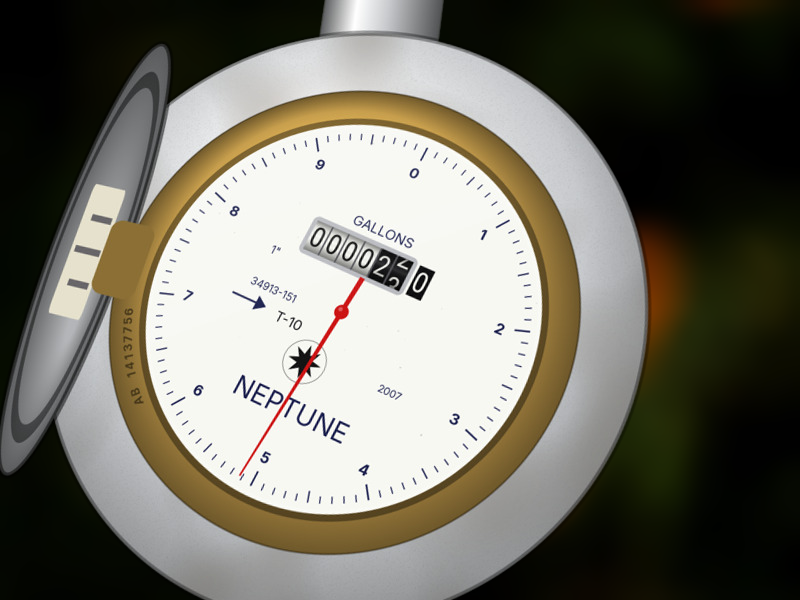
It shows 225.1; gal
